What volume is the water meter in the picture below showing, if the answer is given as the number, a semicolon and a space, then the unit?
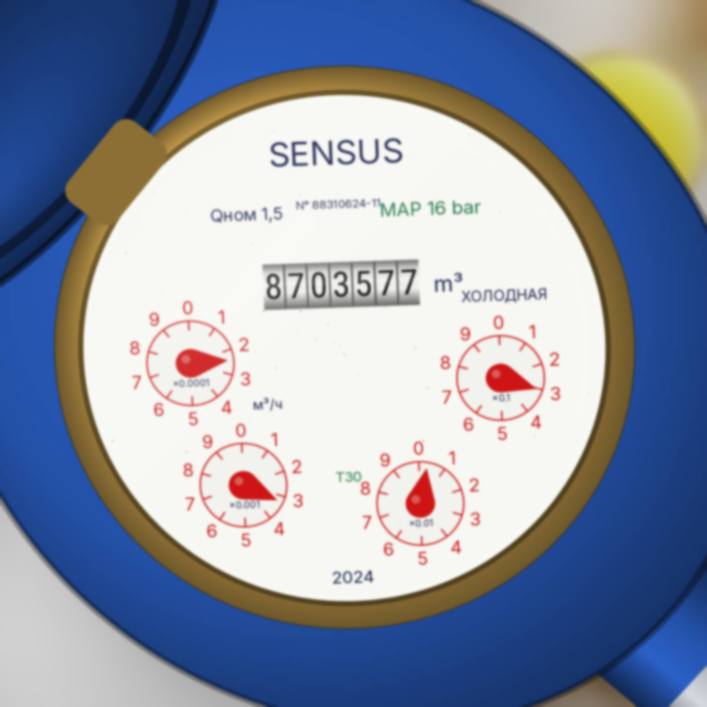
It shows 8703577.3032; m³
